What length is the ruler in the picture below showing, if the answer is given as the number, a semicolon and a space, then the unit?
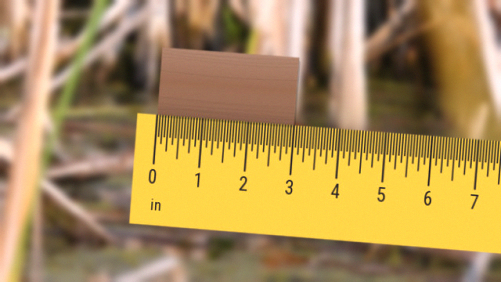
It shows 3; in
